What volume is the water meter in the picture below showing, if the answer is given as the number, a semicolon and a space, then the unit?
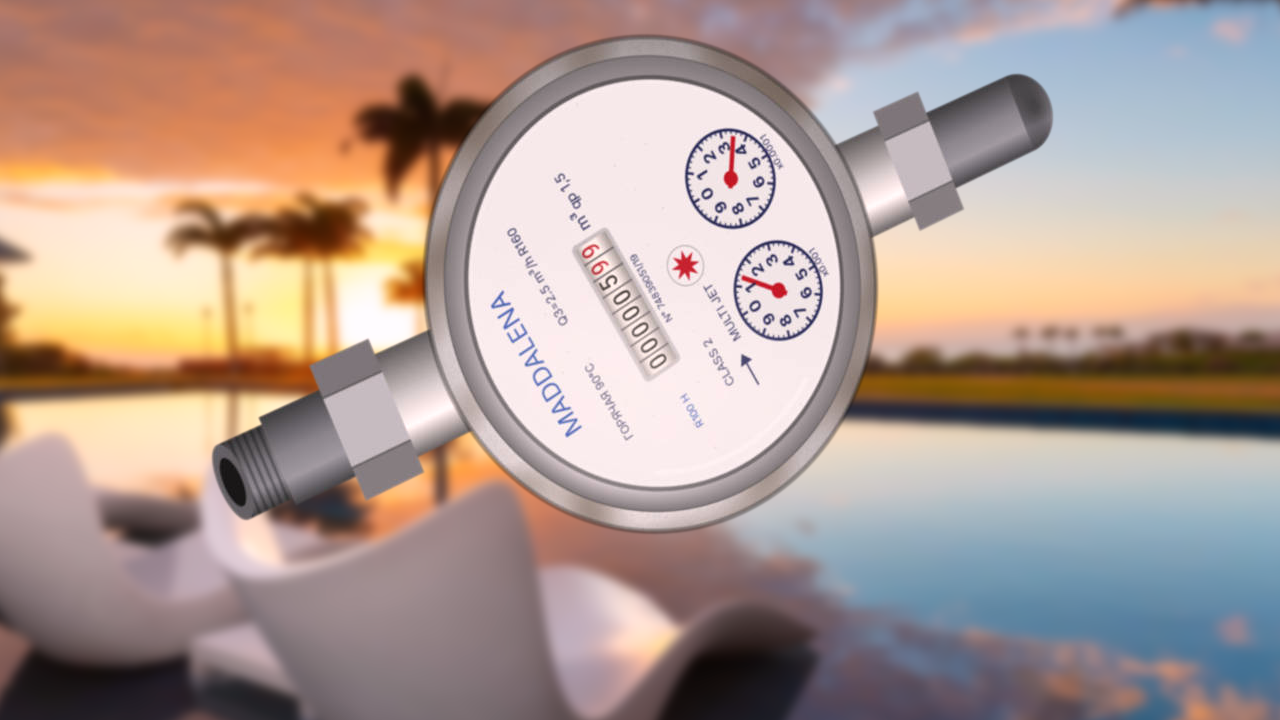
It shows 5.9913; m³
